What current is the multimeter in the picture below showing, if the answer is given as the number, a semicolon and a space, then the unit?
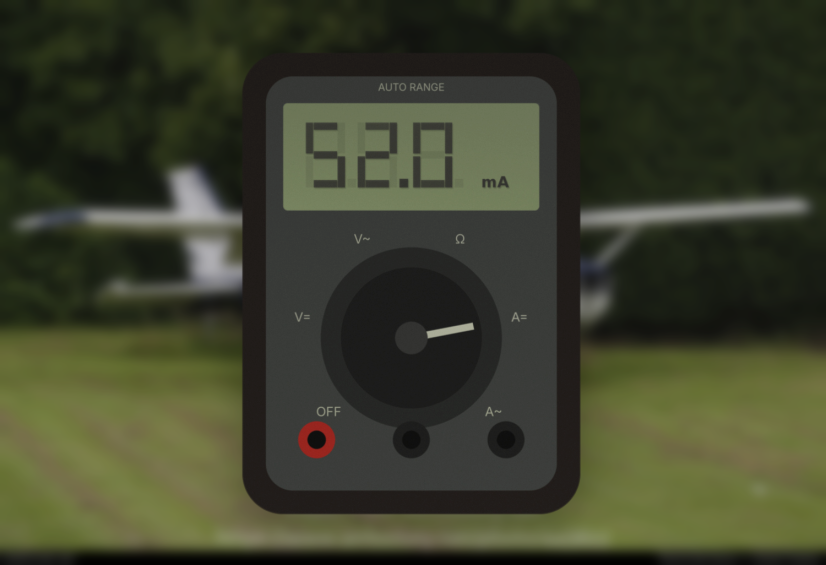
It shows 52.0; mA
